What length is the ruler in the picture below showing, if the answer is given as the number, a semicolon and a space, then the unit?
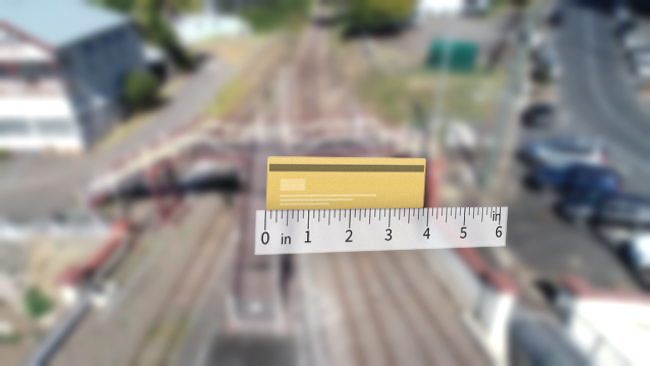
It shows 3.875; in
